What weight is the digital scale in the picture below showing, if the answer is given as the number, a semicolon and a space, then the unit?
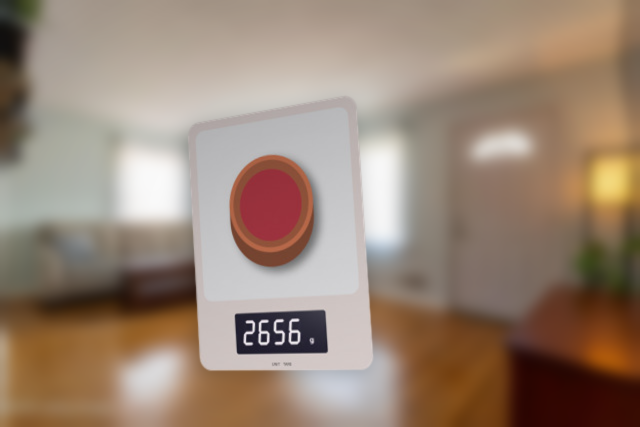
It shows 2656; g
